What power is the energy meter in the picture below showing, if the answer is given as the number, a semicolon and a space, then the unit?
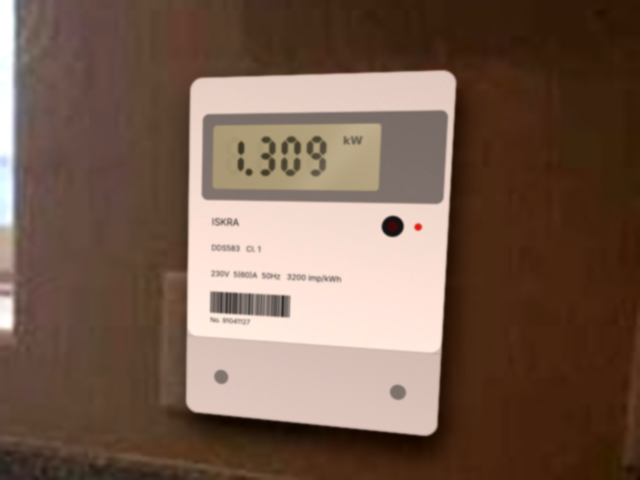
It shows 1.309; kW
